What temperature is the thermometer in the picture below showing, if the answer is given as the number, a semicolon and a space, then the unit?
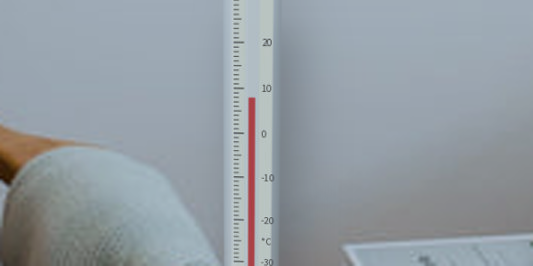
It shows 8; °C
